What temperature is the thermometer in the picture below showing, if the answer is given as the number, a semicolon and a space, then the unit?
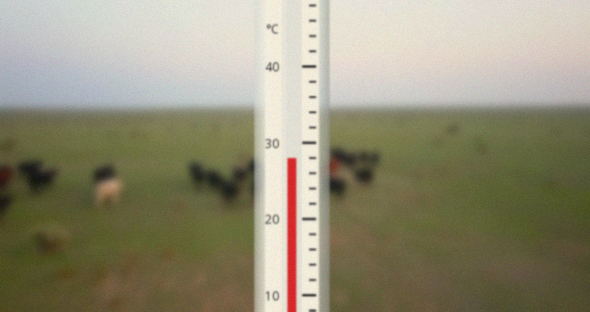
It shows 28; °C
